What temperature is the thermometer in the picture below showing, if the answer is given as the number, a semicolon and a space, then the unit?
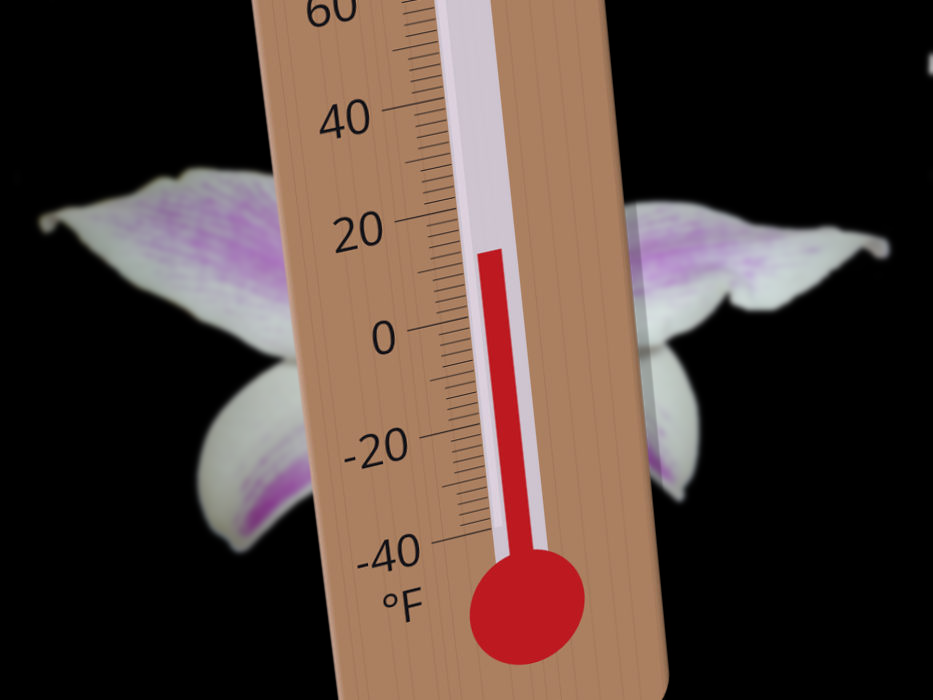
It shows 11; °F
